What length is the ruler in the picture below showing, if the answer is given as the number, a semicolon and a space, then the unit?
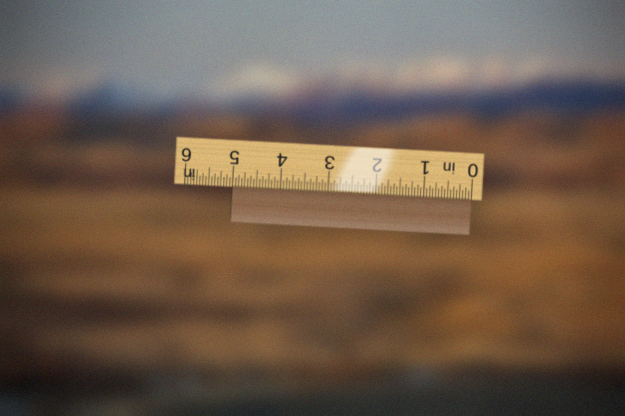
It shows 5; in
